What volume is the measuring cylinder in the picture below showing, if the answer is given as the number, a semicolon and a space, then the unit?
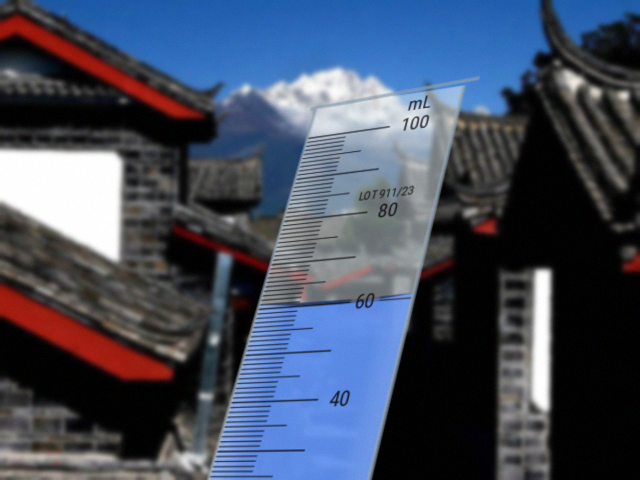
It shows 60; mL
